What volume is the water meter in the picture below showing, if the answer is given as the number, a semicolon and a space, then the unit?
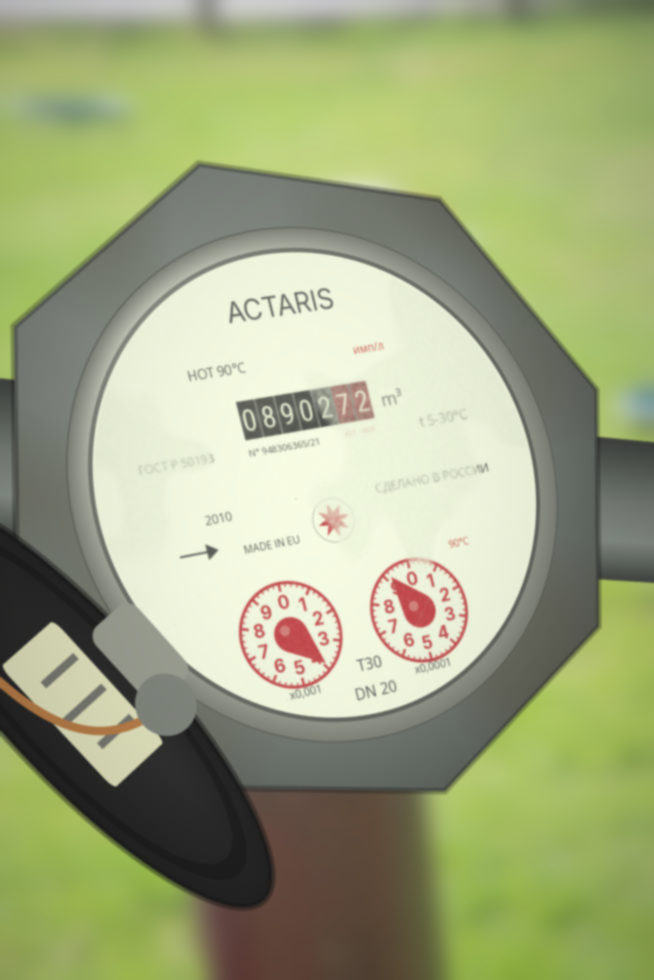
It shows 8902.7239; m³
